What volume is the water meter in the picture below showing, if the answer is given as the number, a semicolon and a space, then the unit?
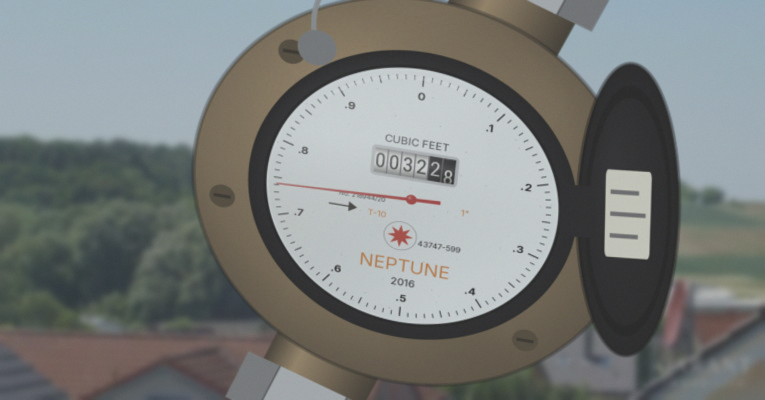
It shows 3227.74; ft³
